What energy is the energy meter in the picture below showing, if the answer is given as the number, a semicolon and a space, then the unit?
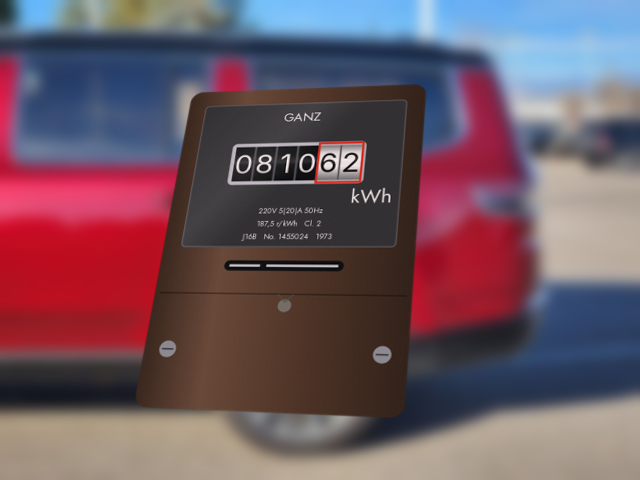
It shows 810.62; kWh
